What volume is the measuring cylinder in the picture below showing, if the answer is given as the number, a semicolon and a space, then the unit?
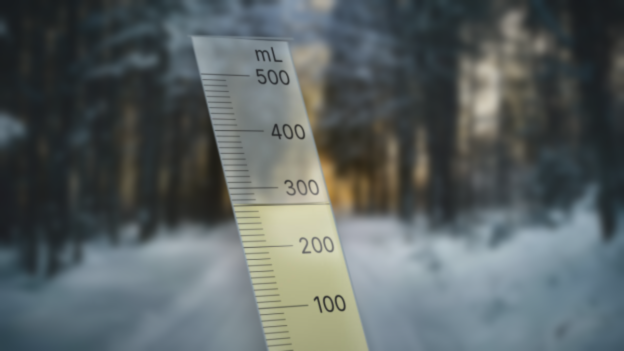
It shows 270; mL
